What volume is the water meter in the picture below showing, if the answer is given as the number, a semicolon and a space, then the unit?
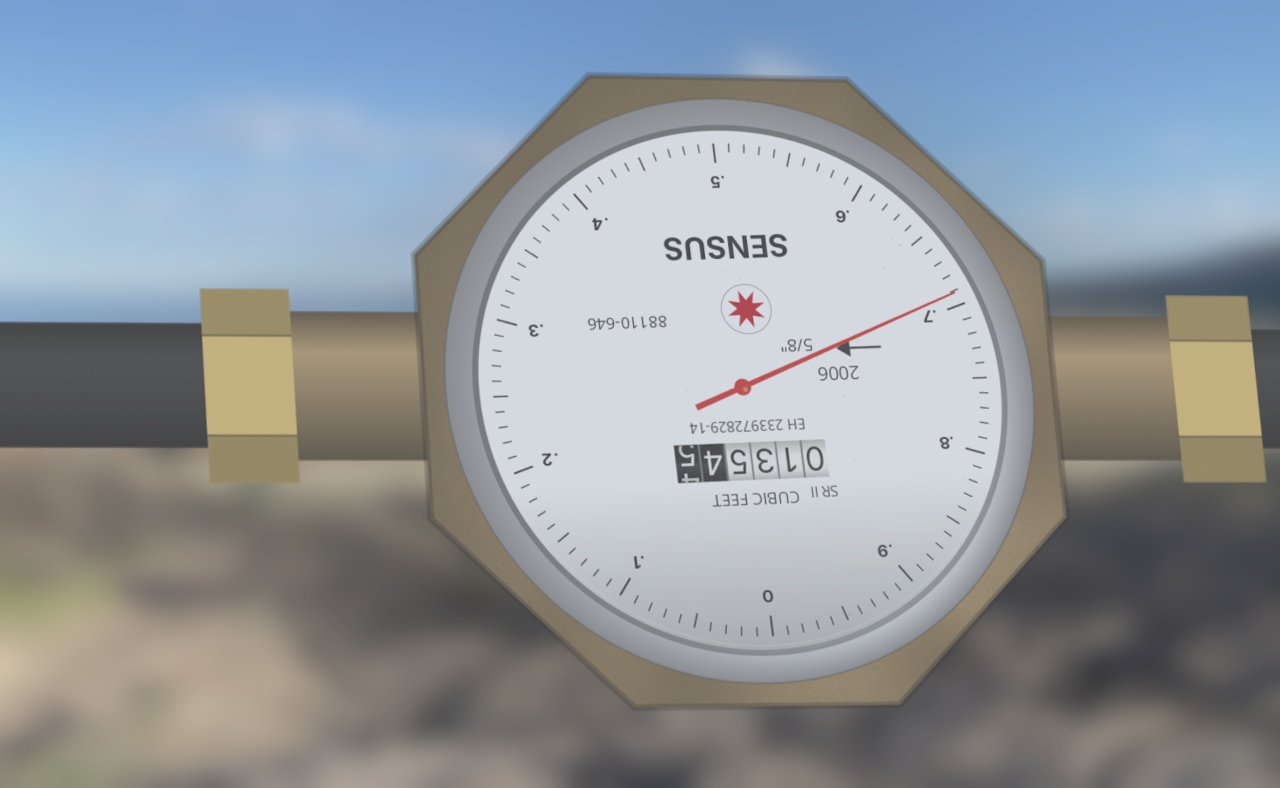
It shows 13544.69; ft³
